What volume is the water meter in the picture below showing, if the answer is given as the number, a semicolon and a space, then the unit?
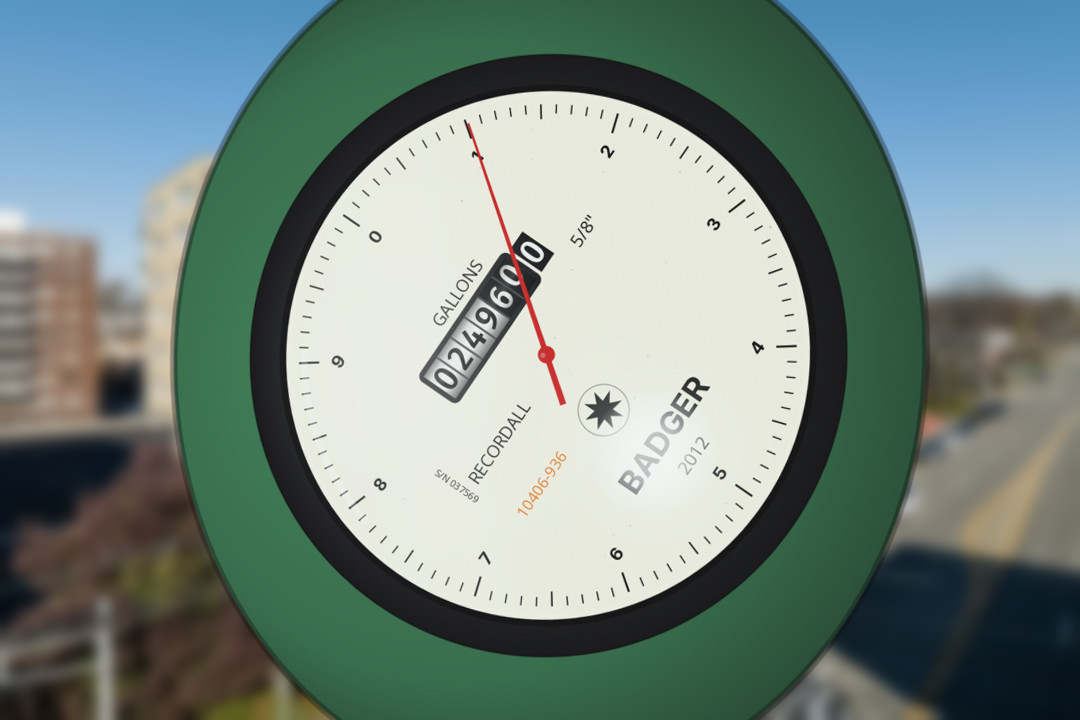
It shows 249601.0; gal
